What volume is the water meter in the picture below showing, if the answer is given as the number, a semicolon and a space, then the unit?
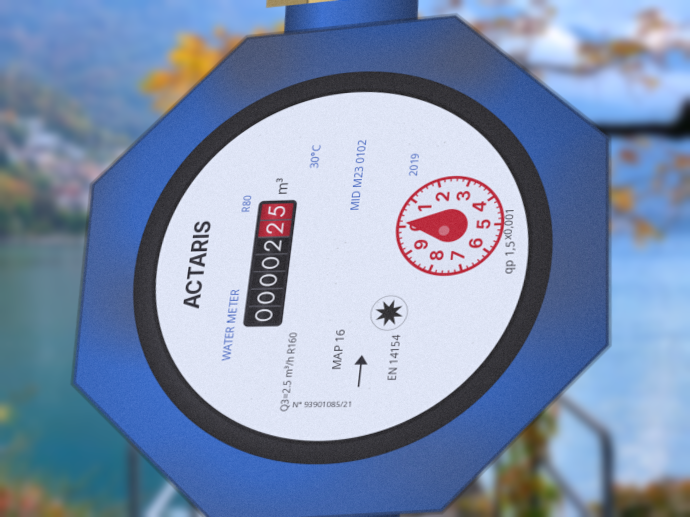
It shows 2.250; m³
